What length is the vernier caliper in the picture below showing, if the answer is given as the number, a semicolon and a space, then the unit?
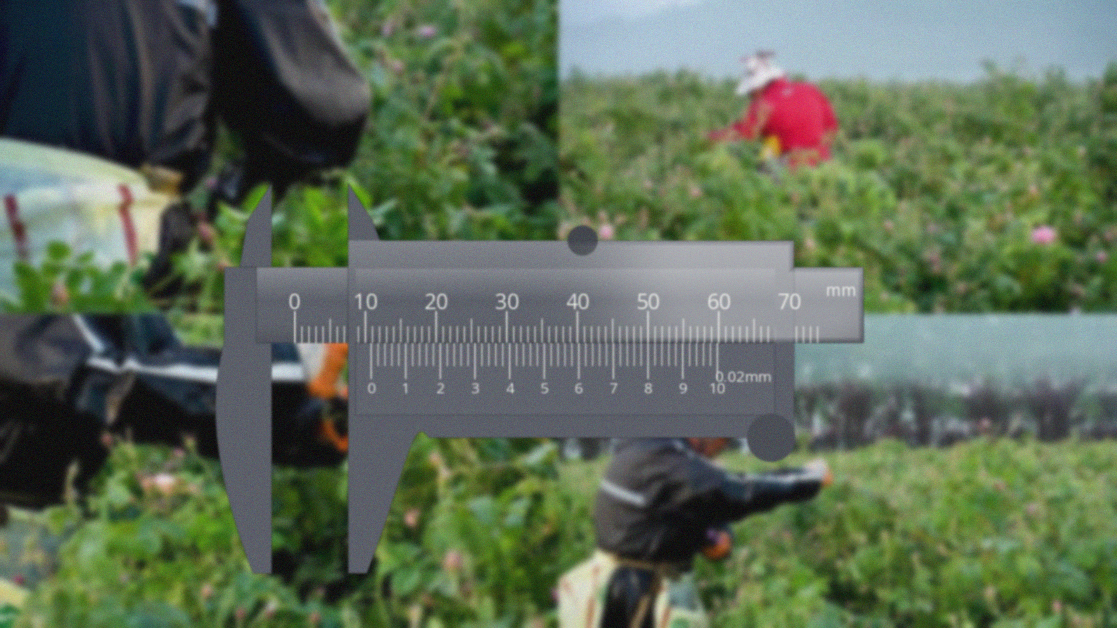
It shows 10.8; mm
